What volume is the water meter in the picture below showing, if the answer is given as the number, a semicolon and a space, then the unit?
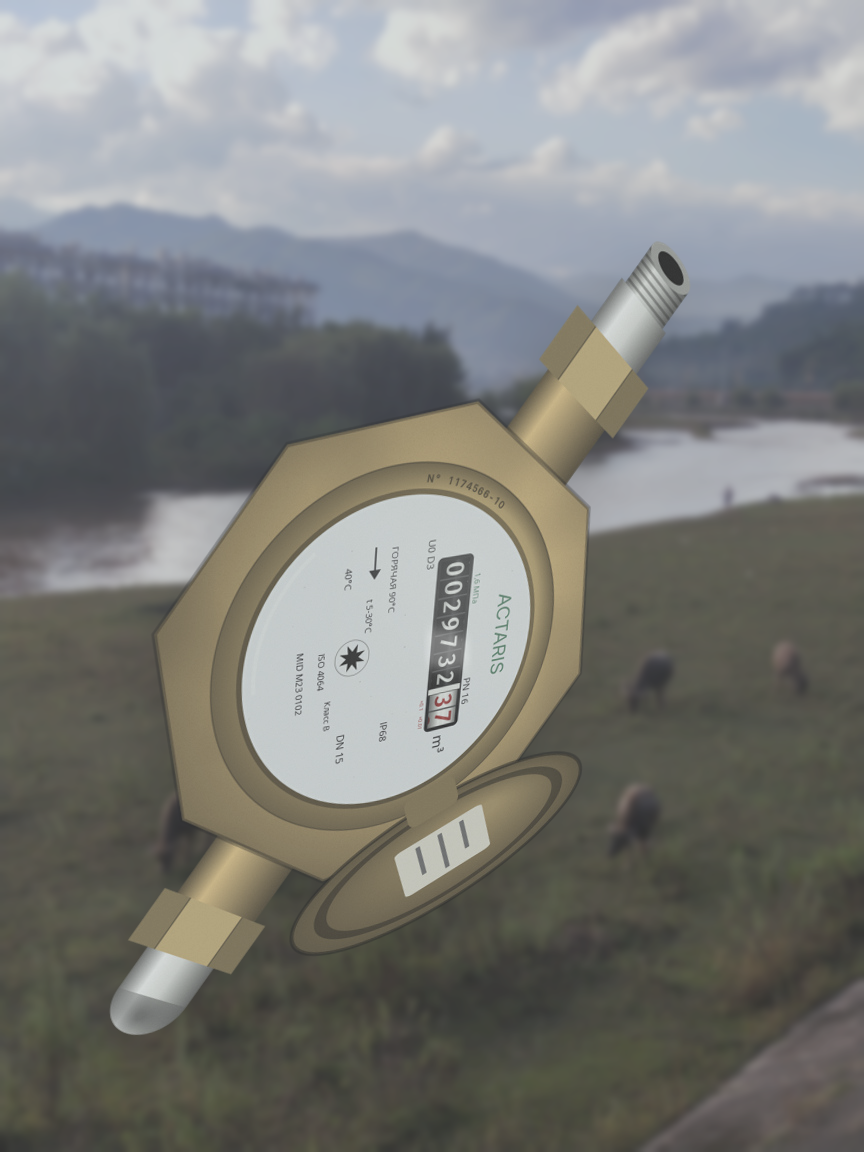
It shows 29732.37; m³
